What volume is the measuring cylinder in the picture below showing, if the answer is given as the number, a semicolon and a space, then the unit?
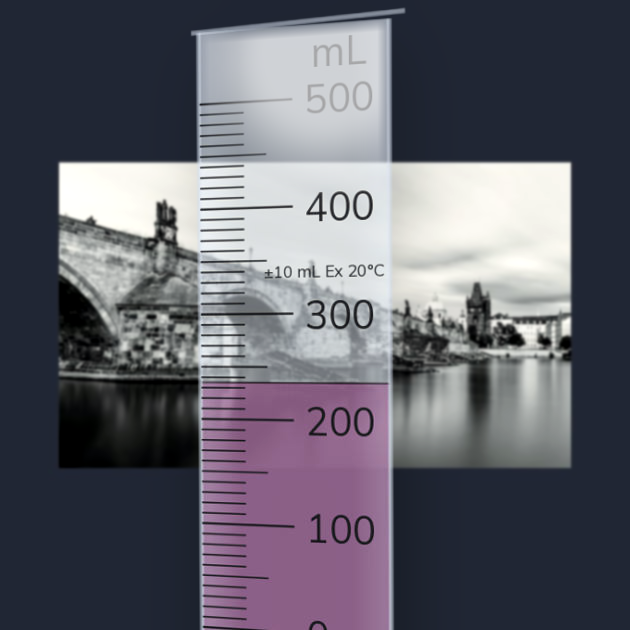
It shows 235; mL
